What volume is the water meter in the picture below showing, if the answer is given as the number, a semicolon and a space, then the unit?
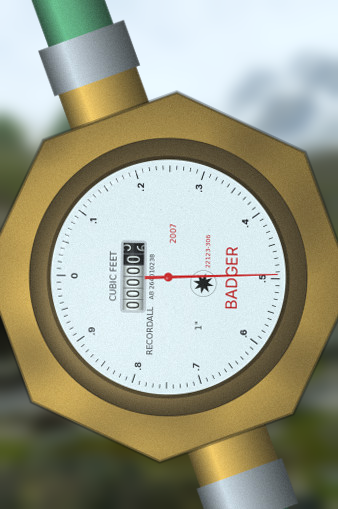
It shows 5.49; ft³
